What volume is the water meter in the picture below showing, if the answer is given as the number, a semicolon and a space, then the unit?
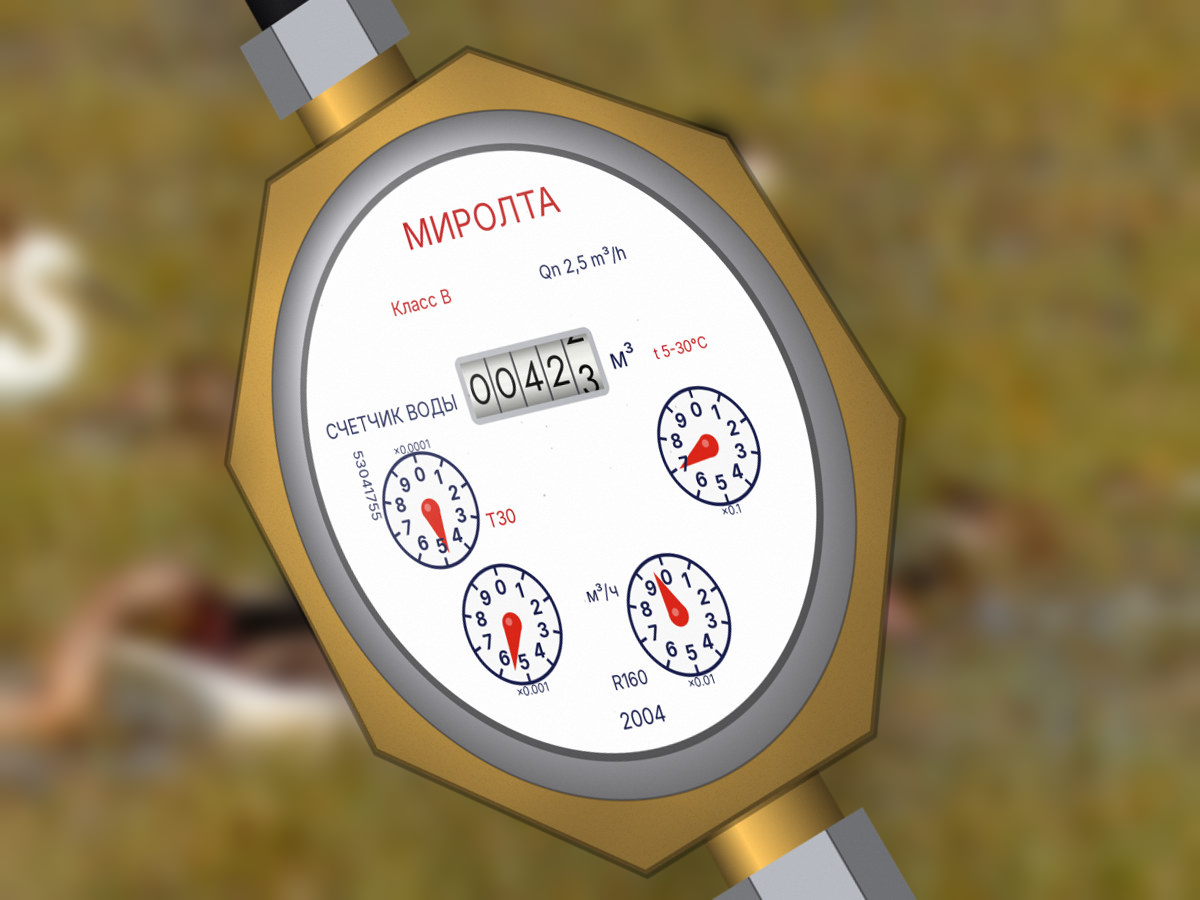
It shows 422.6954; m³
